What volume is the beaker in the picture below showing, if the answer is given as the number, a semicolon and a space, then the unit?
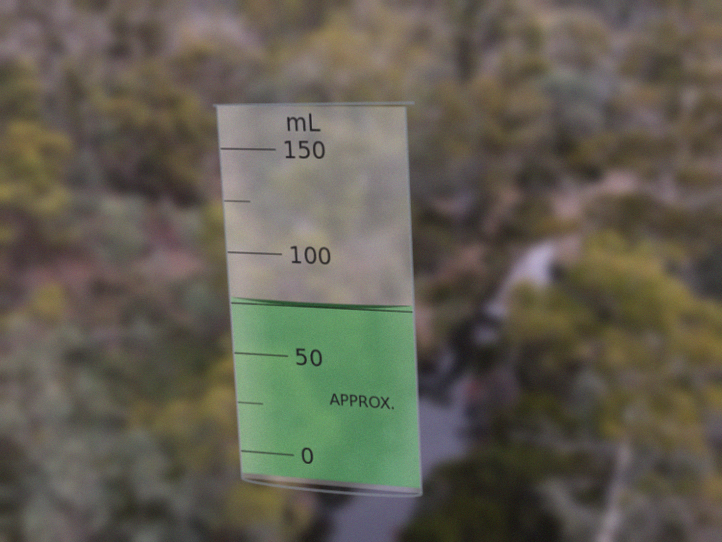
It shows 75; mL
